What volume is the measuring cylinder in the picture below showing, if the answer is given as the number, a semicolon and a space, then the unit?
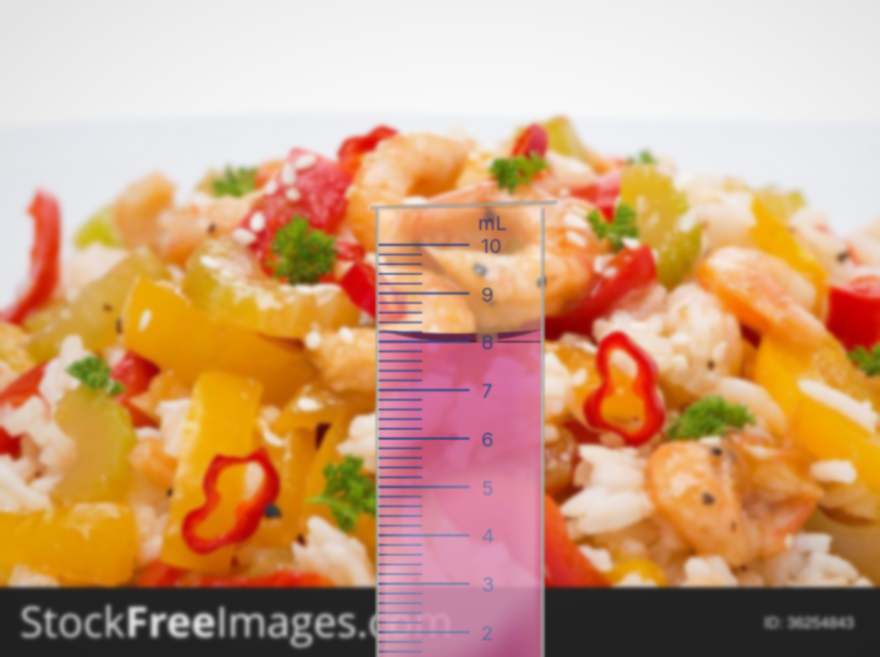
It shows 8; mL
